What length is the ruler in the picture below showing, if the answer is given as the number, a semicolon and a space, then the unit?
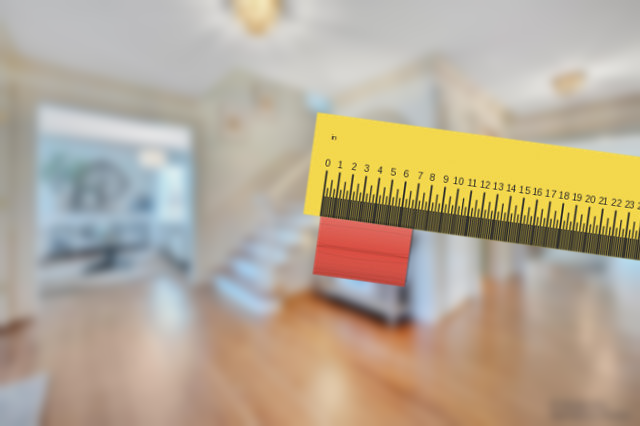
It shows 7; in
